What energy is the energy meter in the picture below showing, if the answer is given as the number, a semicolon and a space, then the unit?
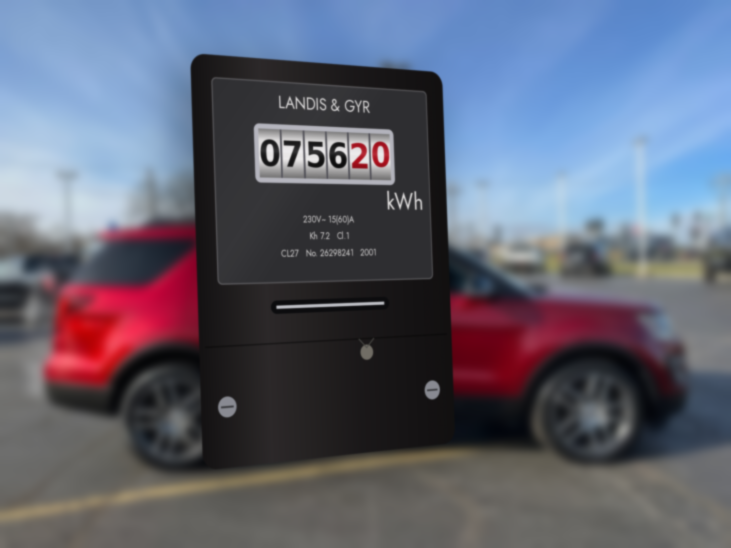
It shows 756.20; kWh
